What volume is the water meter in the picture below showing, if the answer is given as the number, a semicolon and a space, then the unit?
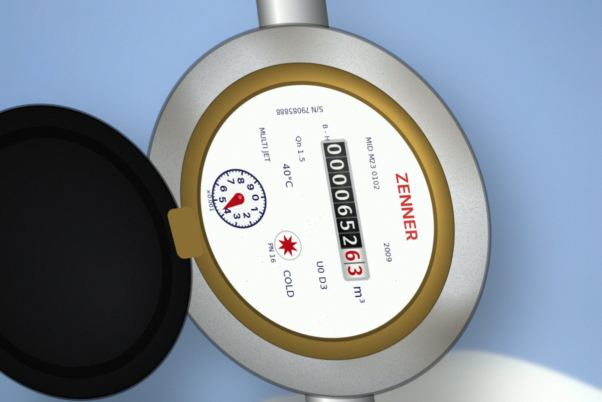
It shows 652.634; m³
